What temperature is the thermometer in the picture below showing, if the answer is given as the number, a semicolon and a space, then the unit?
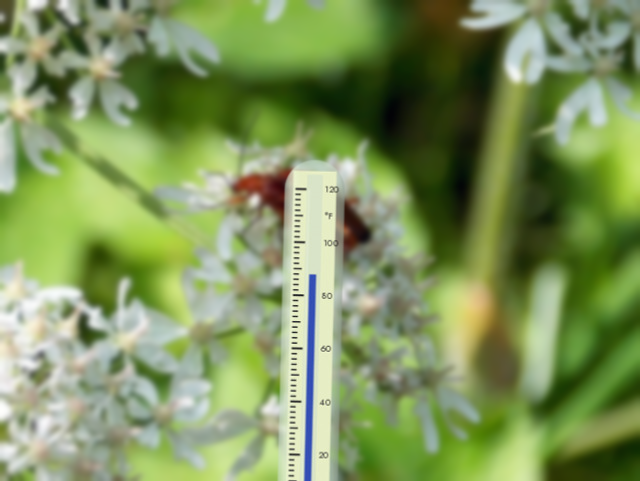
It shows 88; °F
